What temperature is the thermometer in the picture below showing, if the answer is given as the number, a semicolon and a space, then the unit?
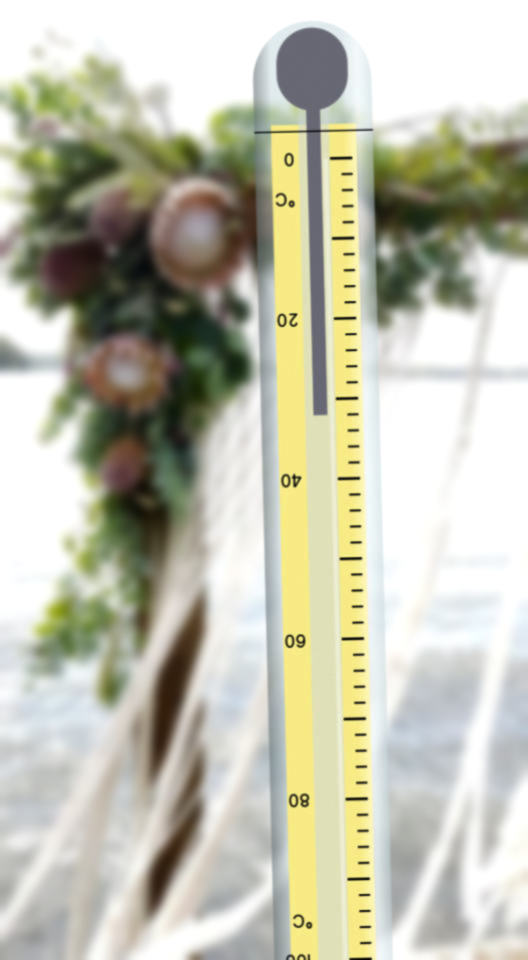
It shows 32; °C
